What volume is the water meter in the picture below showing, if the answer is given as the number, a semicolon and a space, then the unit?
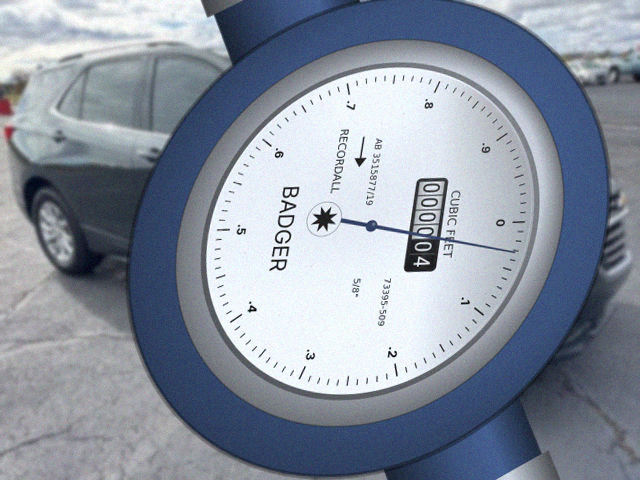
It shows 4.03; ft³
